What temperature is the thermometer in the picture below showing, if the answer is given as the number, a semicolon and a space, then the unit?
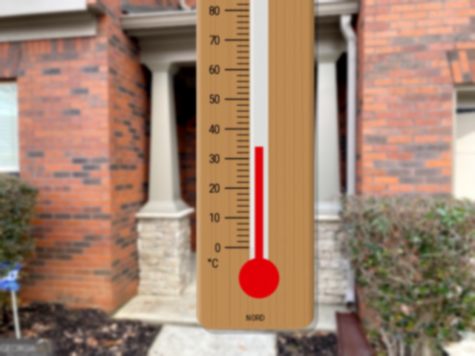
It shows 34; °C
